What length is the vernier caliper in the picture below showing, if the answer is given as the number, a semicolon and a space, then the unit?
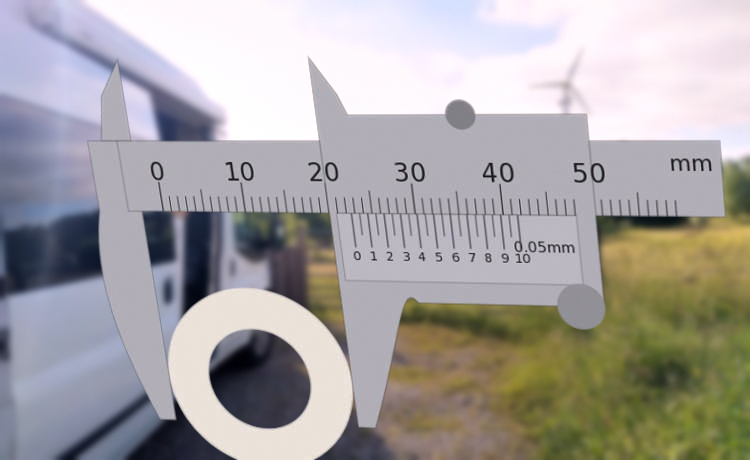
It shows 22.6; mm
